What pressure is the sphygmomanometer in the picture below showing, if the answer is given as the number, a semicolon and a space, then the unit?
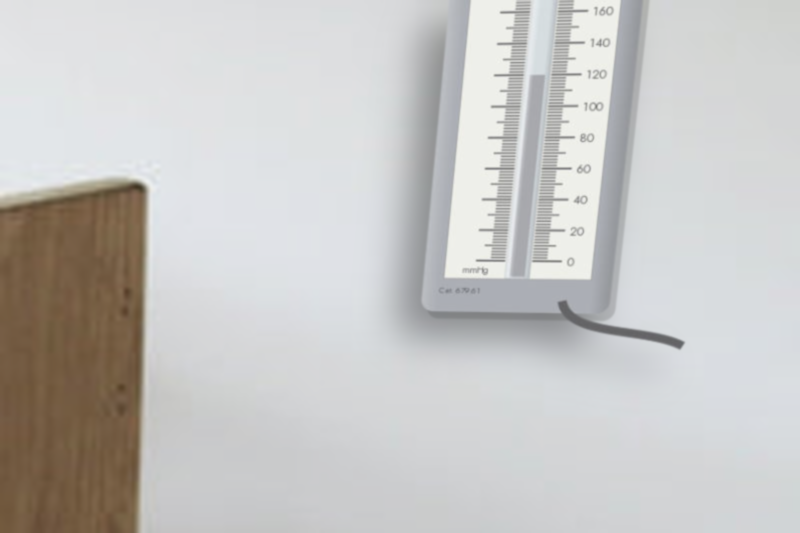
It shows 120; mmHg
